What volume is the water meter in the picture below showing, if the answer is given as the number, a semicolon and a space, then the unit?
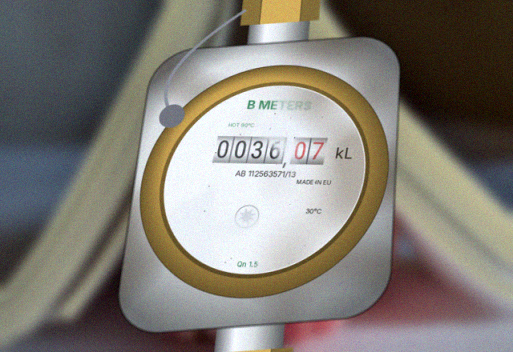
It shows 36.07; kL
